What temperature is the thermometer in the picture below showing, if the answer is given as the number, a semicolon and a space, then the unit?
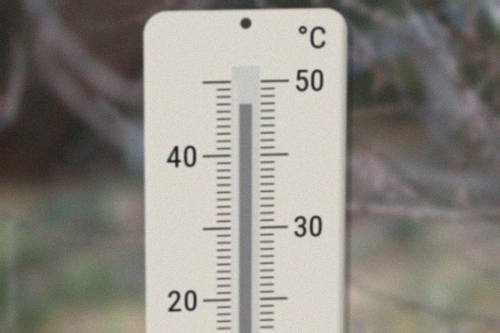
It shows 47; °C
